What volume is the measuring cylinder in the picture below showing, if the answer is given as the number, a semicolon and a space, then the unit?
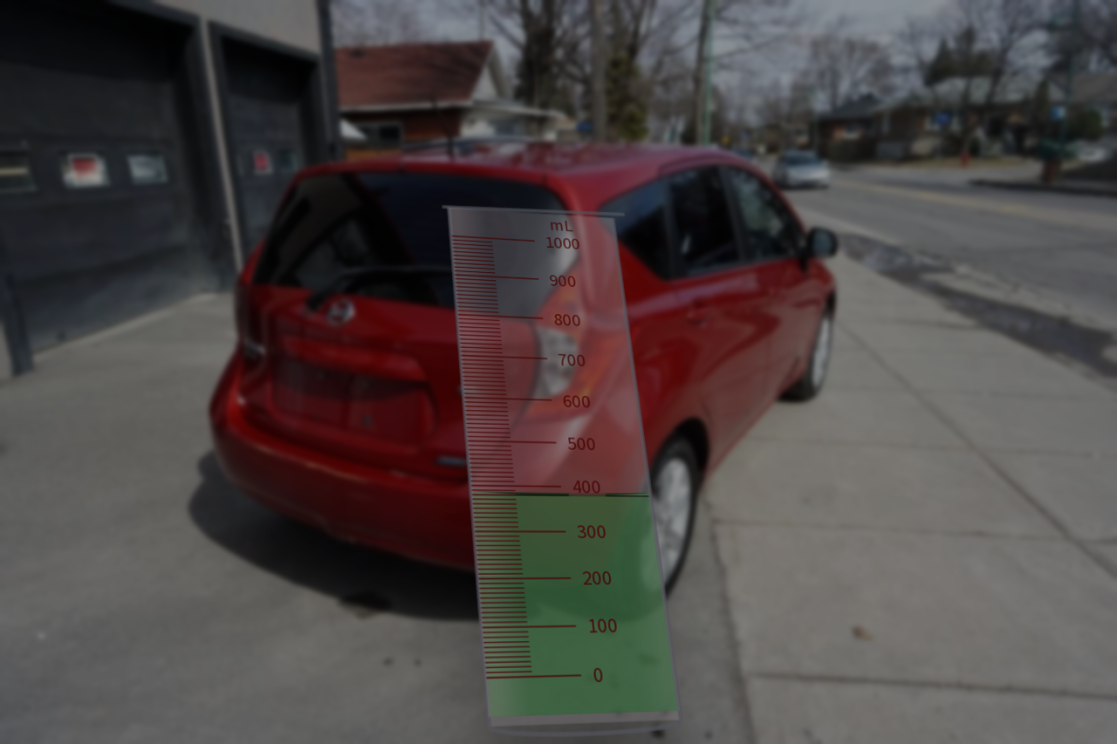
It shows 380; mL
